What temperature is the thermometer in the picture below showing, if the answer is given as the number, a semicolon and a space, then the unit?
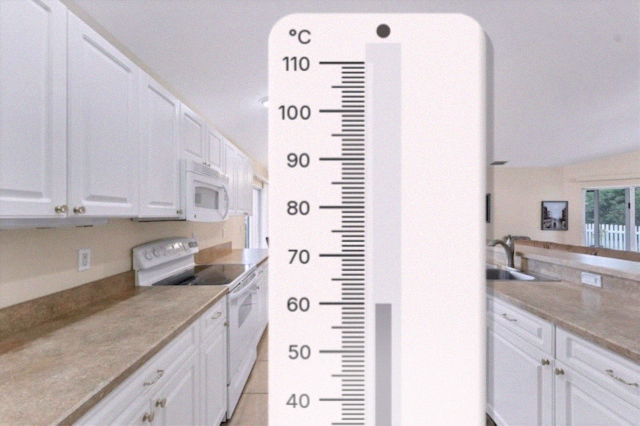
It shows 60; °C
